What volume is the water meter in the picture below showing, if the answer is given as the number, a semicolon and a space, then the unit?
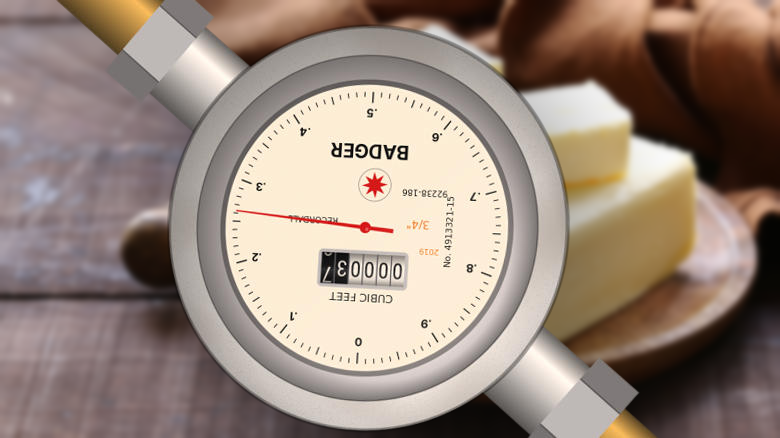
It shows 37.26; ft³
